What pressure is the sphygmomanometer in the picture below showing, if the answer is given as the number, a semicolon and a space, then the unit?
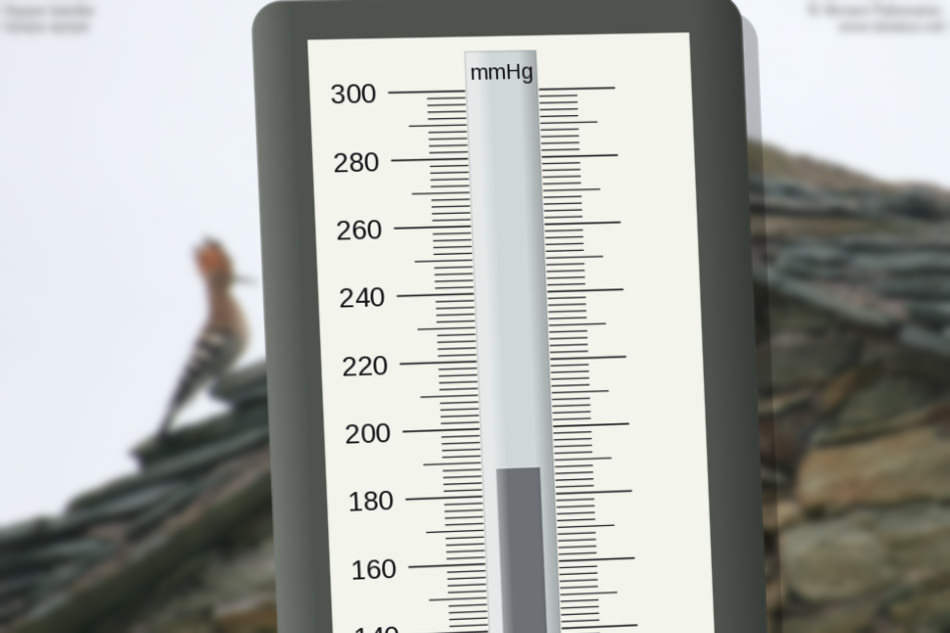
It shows 188; mmHg
